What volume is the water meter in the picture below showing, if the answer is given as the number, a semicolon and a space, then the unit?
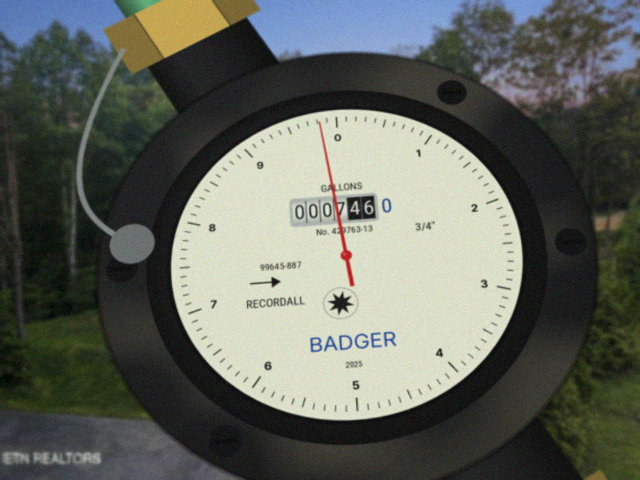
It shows 7459.8; gal
